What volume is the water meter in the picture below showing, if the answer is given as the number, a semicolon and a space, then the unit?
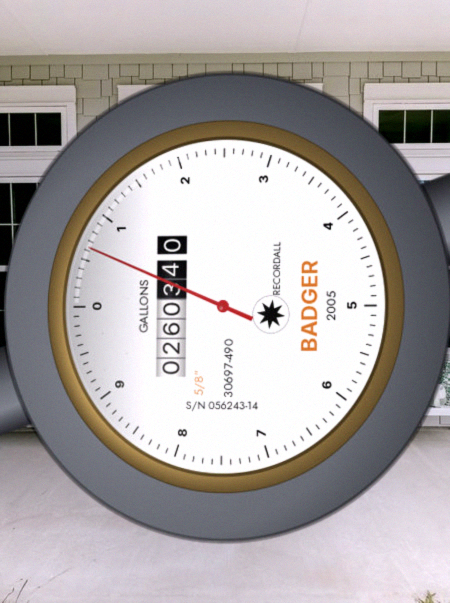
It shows 260340.6; gal
